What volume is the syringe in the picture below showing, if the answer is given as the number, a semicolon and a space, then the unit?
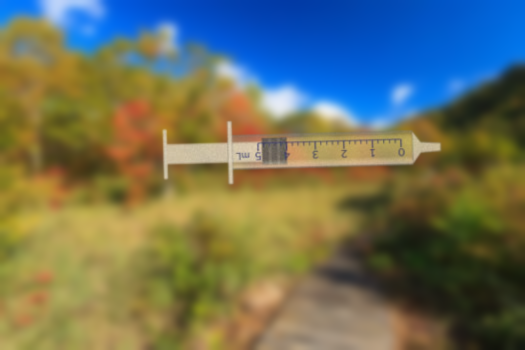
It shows 4; mL
